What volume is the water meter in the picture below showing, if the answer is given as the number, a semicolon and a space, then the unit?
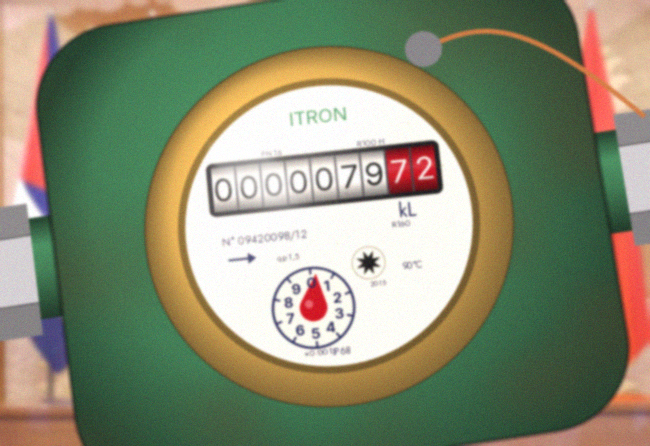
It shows 79.720; kL
